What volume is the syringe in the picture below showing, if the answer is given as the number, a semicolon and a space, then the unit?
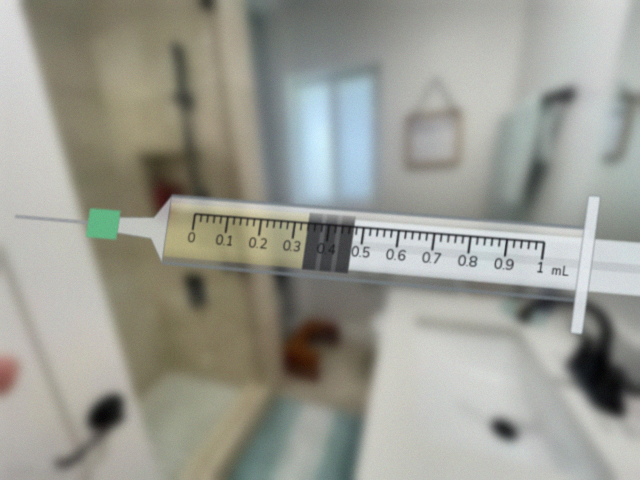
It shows 0.34; mL
